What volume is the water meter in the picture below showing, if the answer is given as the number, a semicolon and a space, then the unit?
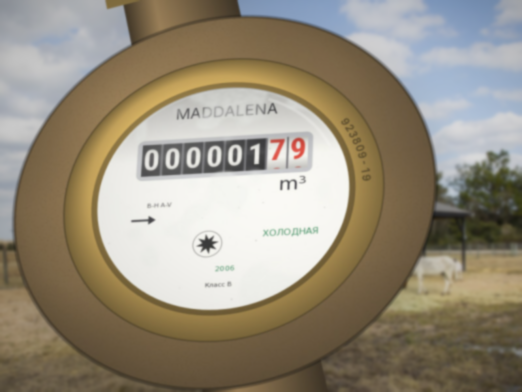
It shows 1.79; m³
